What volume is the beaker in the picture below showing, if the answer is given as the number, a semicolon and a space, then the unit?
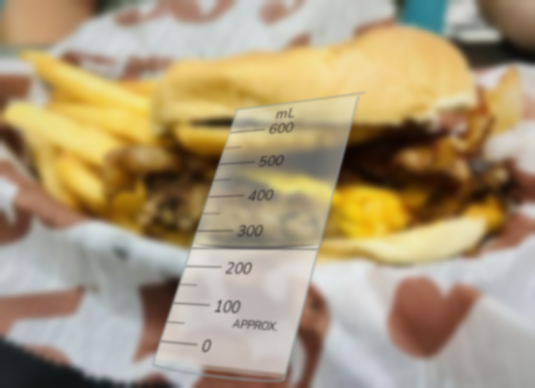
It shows 250; mL
